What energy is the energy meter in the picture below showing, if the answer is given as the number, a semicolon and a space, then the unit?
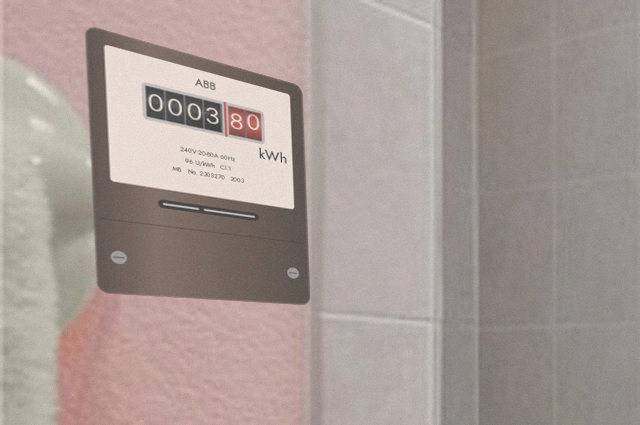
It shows 3.80; kWh
